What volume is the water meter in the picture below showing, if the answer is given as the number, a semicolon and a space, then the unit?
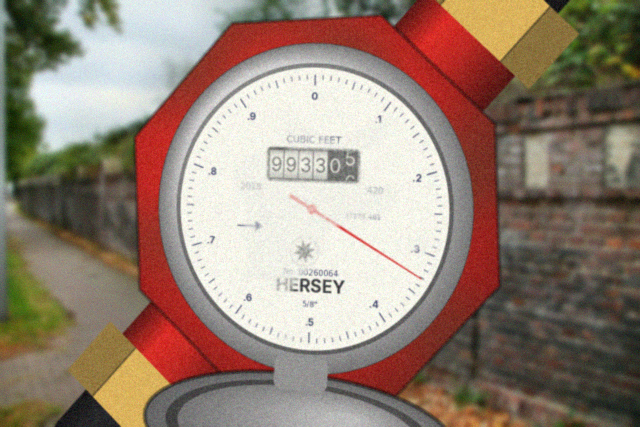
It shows 993305.33; ft³
